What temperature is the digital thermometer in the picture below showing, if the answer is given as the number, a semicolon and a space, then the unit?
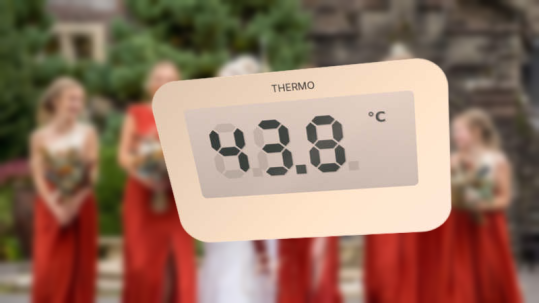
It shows 43.8; °C
